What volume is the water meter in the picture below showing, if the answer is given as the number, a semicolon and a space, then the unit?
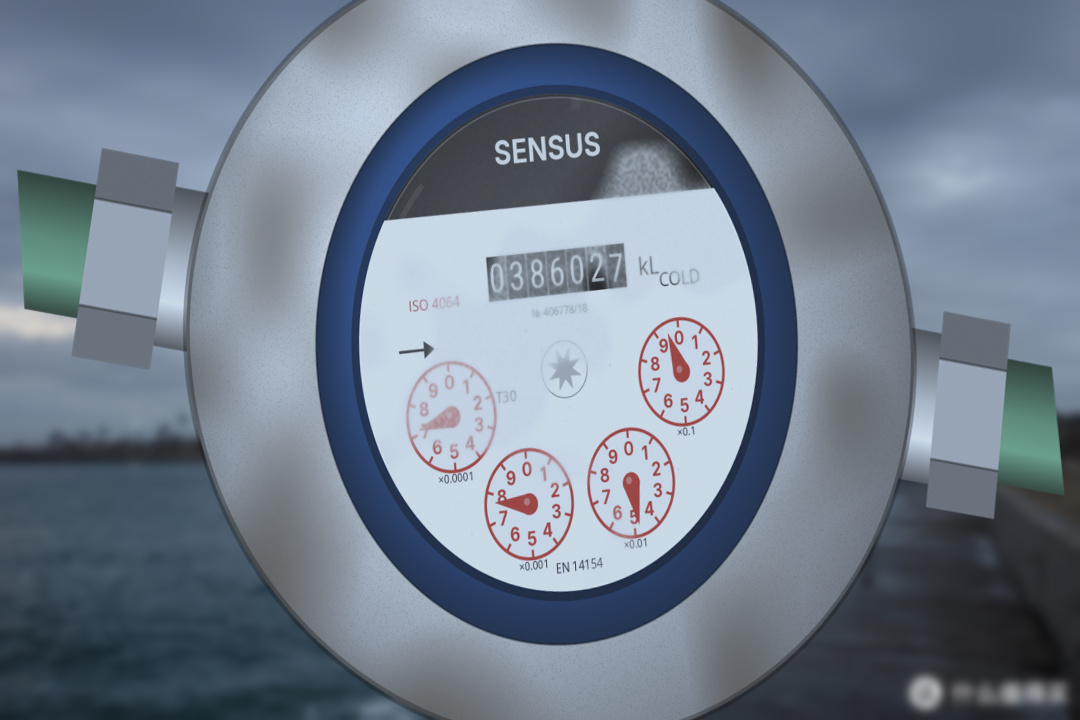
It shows 386026.9477; kL
